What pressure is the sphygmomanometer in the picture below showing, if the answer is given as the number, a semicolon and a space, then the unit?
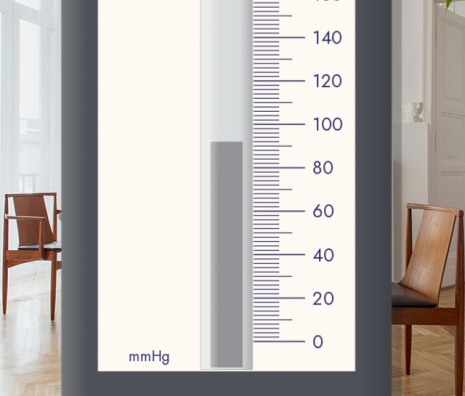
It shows 92; mmHg
